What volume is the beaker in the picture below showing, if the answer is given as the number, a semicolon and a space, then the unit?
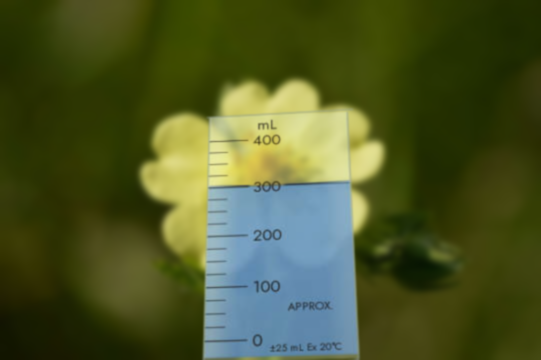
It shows 300; mL
